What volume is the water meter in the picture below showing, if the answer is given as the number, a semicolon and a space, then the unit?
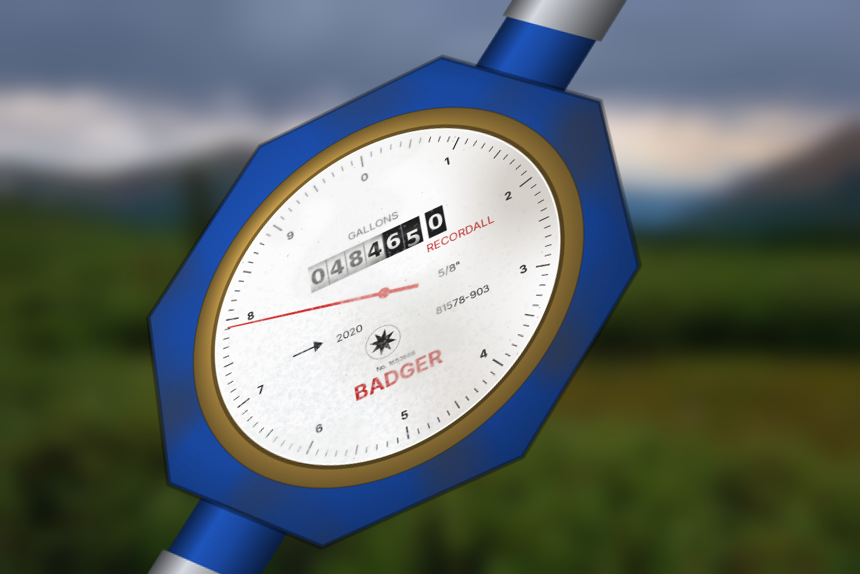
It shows 484647.9; gal
